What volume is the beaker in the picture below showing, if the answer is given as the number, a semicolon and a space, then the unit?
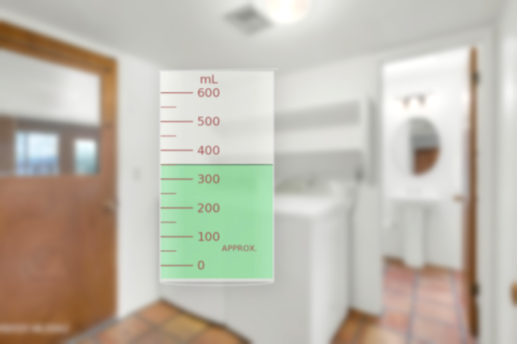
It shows 350; mL
